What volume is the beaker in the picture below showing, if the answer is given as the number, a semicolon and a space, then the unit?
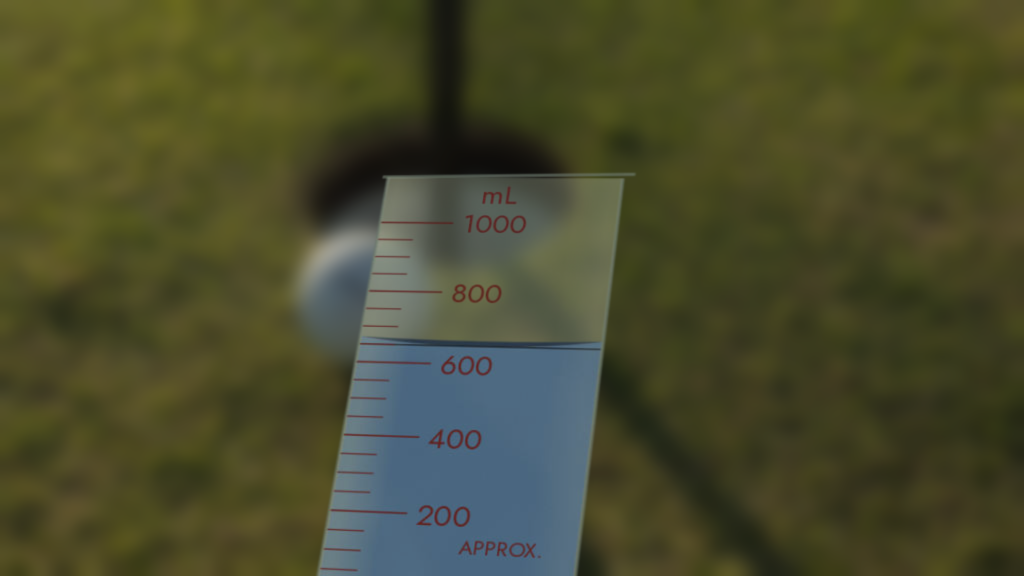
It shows 650; mL
